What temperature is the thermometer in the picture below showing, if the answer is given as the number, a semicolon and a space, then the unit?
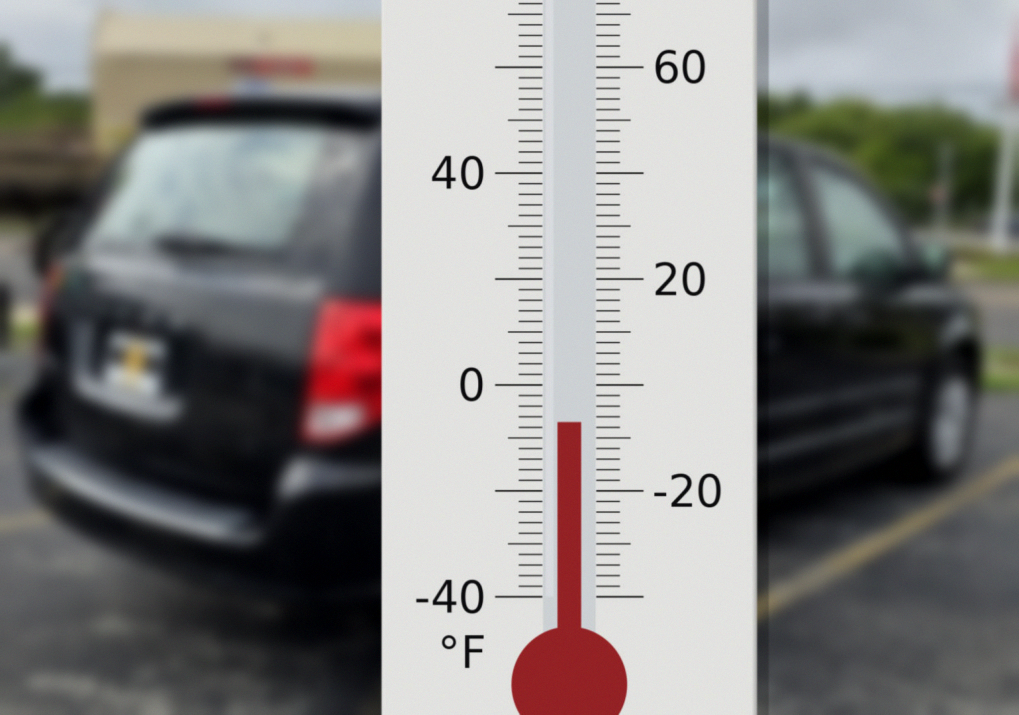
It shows -7; °F
